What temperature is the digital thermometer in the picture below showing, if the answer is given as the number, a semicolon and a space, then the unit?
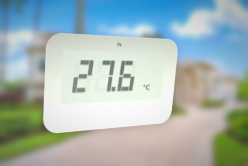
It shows 27.6; °C
